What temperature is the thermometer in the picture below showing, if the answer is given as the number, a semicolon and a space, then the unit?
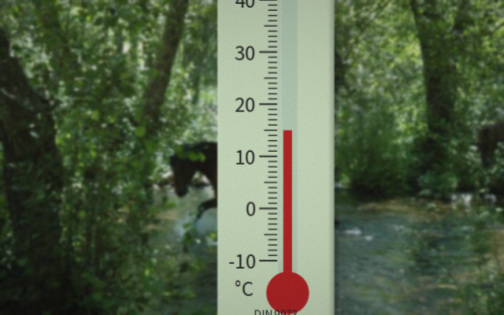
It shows 15; °C
